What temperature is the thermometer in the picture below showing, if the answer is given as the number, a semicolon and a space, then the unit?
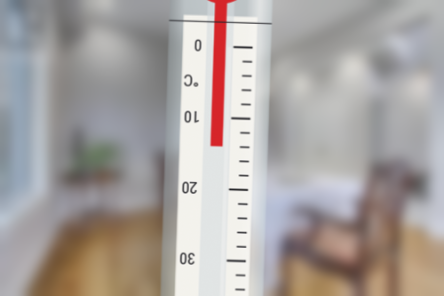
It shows 14; °C
